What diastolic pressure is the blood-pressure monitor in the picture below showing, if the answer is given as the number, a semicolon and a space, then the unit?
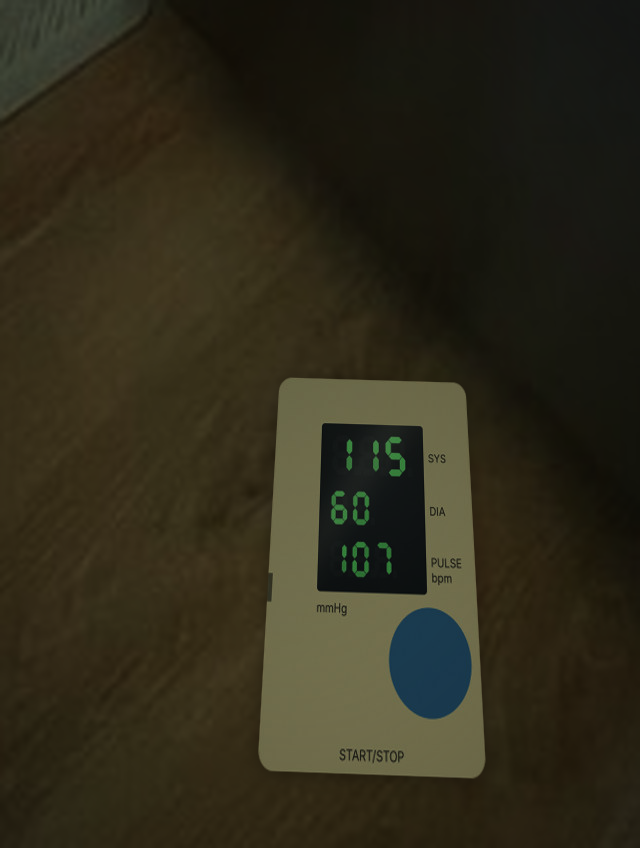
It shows 60; mmHg
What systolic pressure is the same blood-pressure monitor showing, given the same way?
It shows 115; mmHg
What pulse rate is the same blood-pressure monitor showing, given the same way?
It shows 107; bpm
